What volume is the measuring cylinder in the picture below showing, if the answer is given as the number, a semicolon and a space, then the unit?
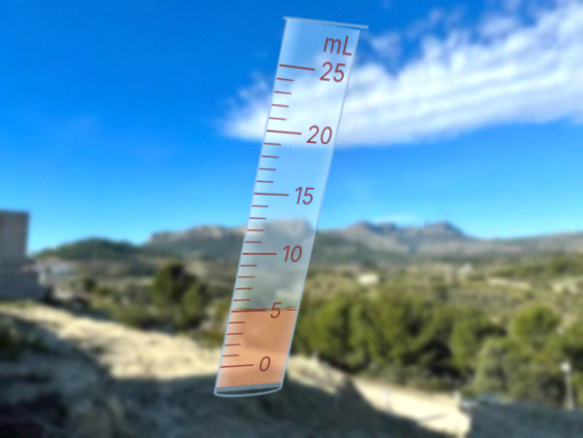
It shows 5; mL
